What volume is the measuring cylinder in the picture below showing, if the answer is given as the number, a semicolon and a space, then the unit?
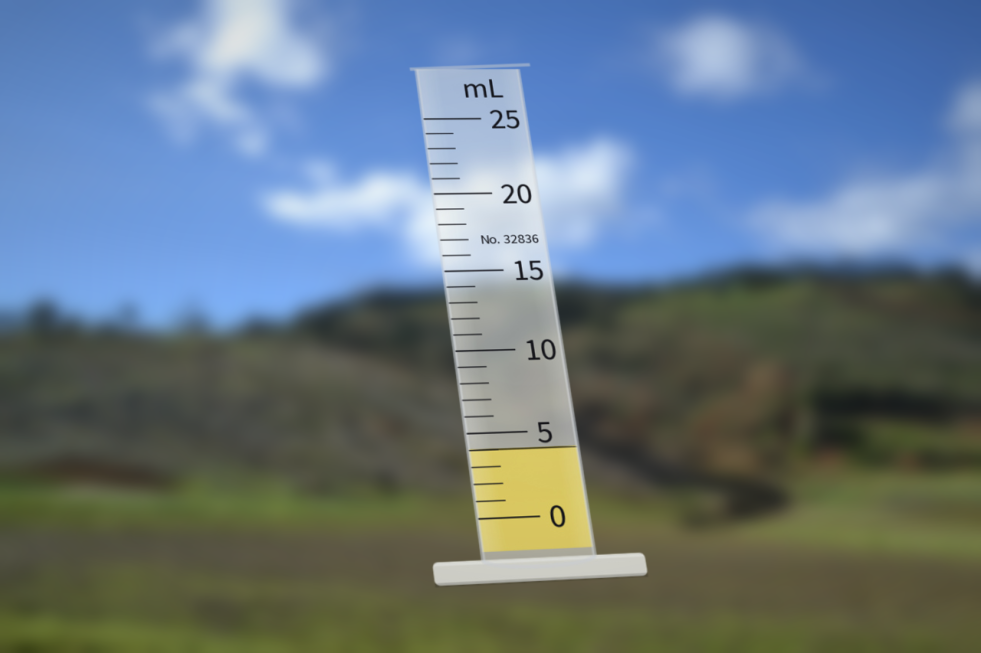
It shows 4; mL
